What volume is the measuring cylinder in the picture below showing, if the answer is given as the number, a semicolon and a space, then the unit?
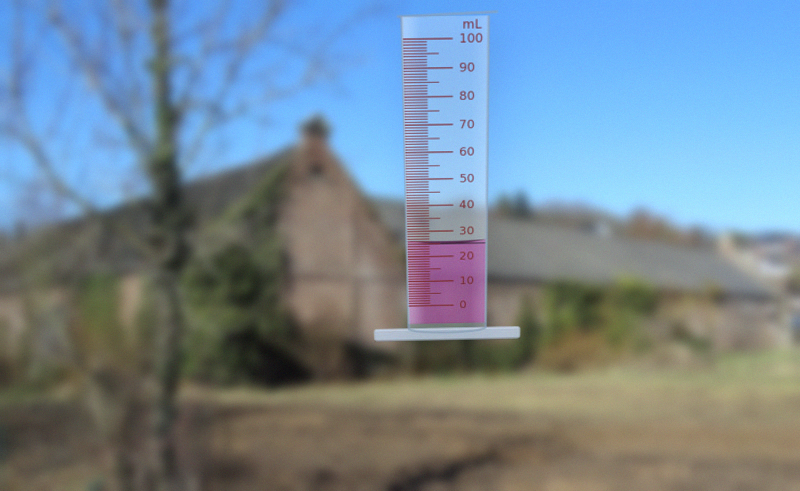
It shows 25; mL
